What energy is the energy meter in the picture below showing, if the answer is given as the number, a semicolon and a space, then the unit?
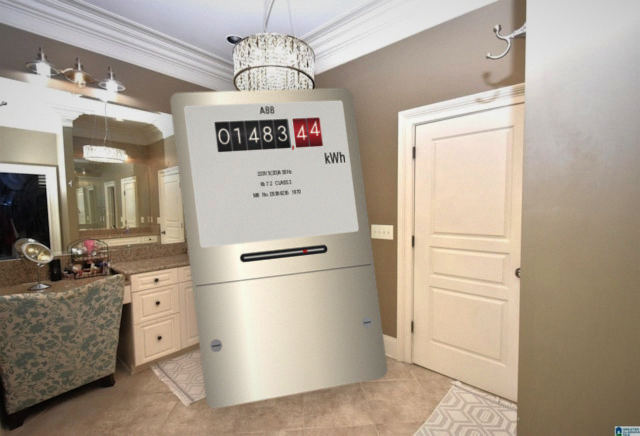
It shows 1483.44; kWh
